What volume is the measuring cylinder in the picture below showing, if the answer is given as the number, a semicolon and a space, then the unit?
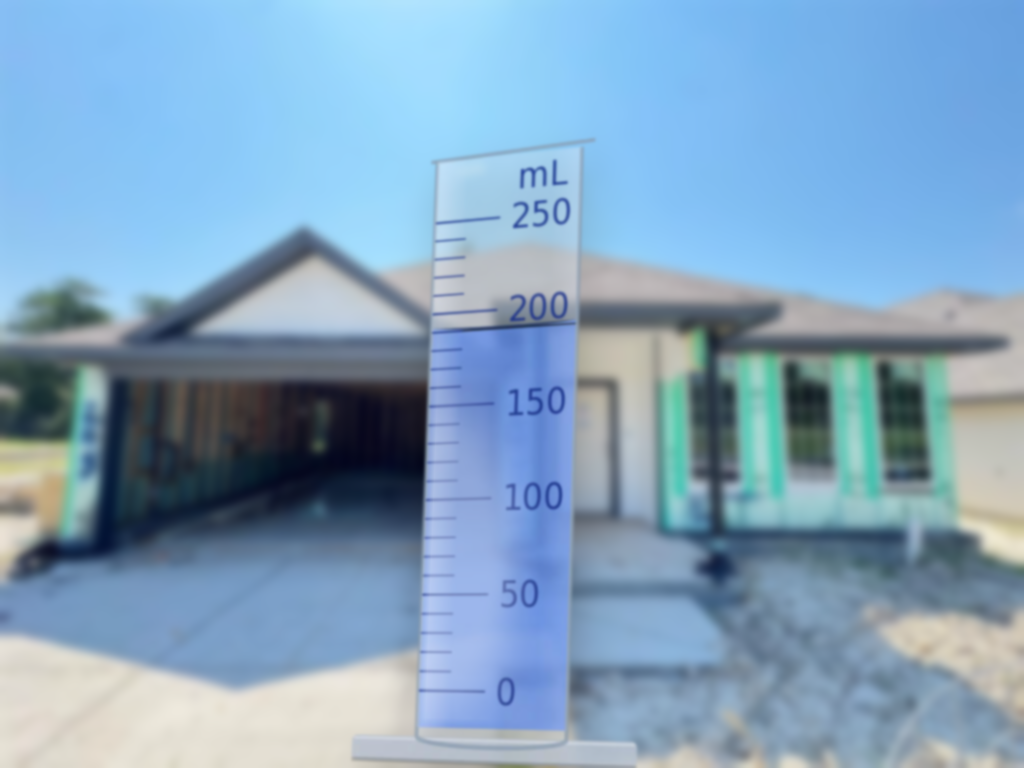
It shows 190; mL
